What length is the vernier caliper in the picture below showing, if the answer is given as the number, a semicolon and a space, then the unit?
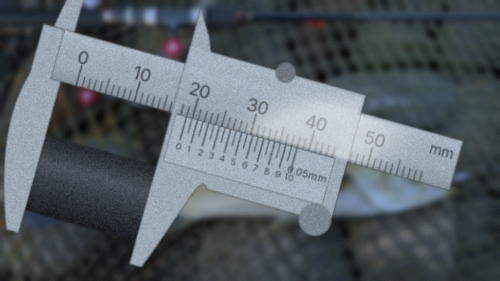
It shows 19.0; mm
